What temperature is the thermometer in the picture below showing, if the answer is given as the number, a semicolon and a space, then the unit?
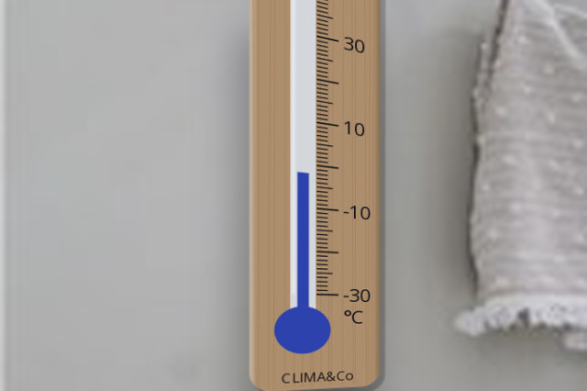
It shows -2; °C
